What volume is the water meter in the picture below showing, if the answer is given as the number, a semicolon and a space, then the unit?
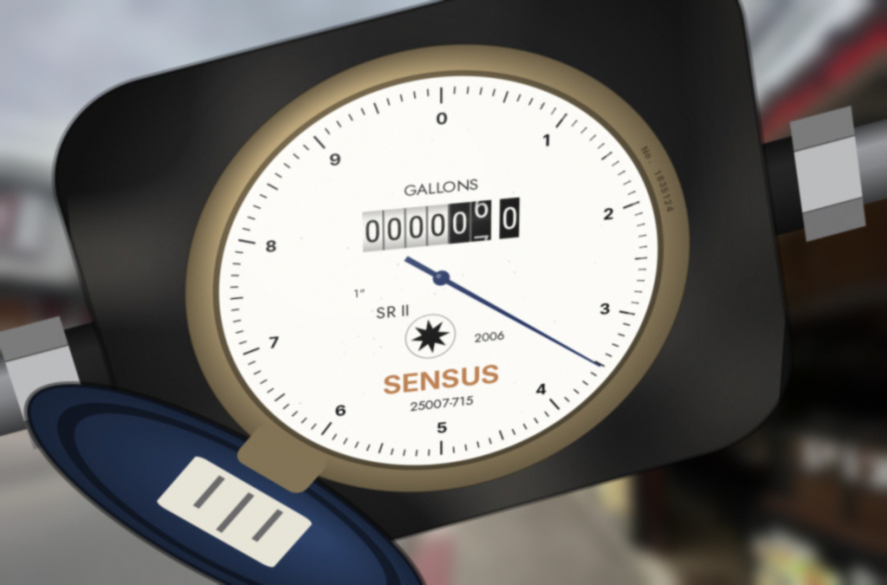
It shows 63.5; gal
